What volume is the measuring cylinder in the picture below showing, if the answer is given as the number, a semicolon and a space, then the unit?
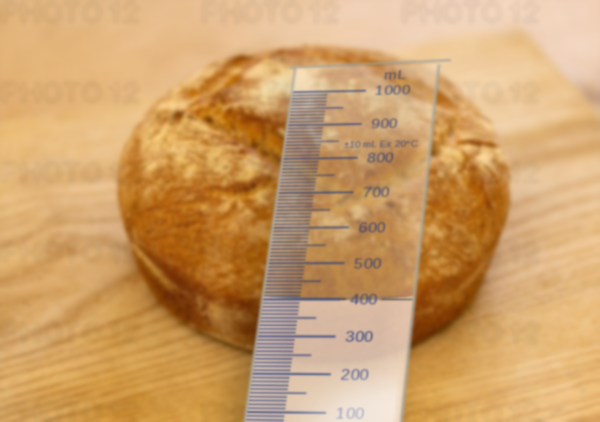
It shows 400; mL
